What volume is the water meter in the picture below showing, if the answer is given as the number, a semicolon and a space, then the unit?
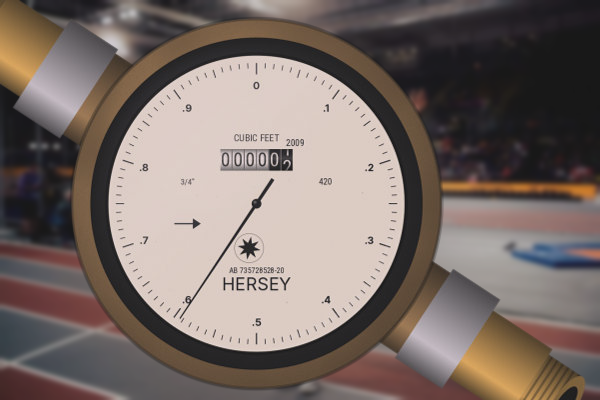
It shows 1.59; ft³
